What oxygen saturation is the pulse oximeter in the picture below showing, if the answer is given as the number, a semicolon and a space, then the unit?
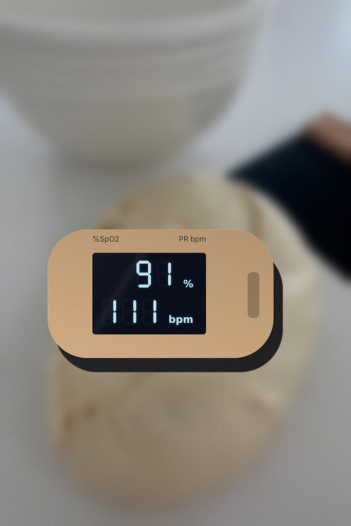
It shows 91; %
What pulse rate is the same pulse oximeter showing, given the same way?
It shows 111; bpm
